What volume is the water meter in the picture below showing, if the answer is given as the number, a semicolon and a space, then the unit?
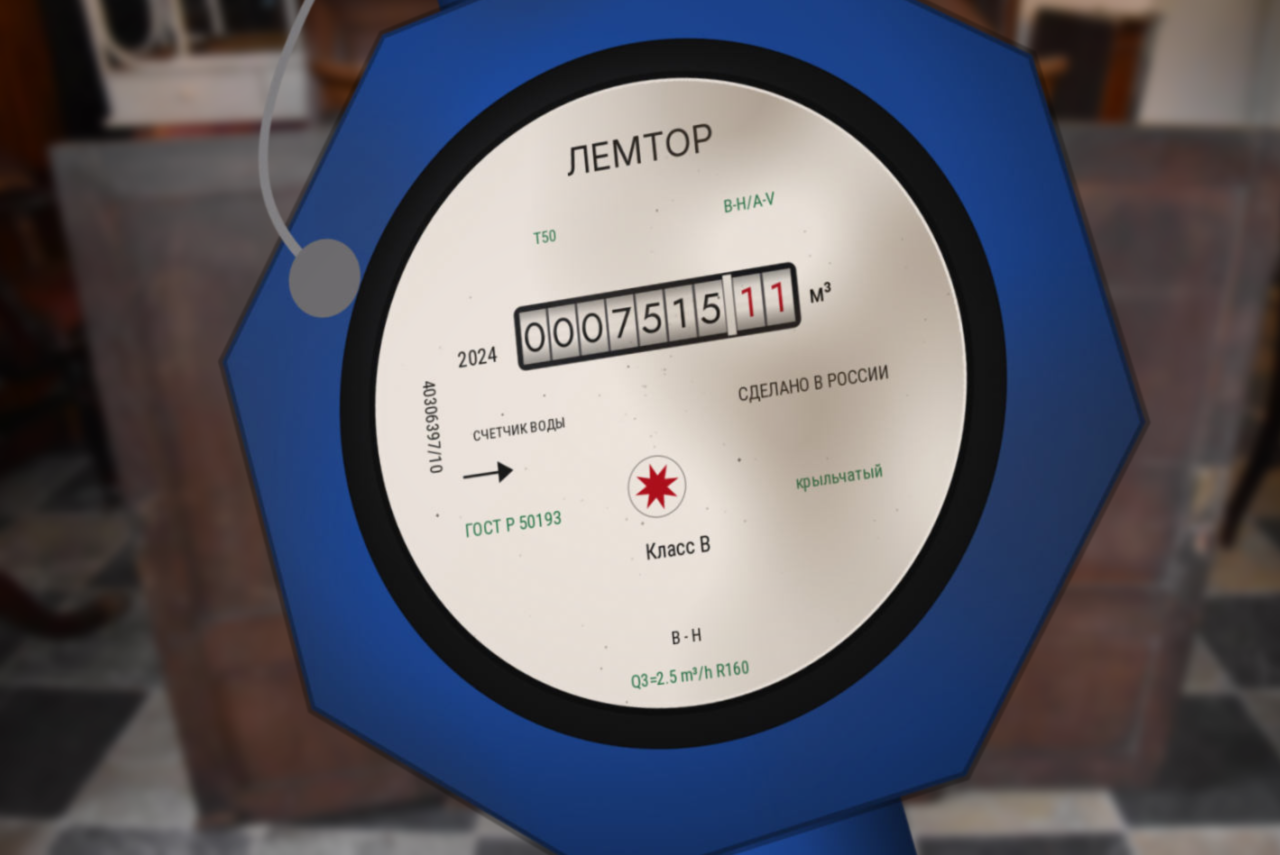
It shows 7515.11; m³
